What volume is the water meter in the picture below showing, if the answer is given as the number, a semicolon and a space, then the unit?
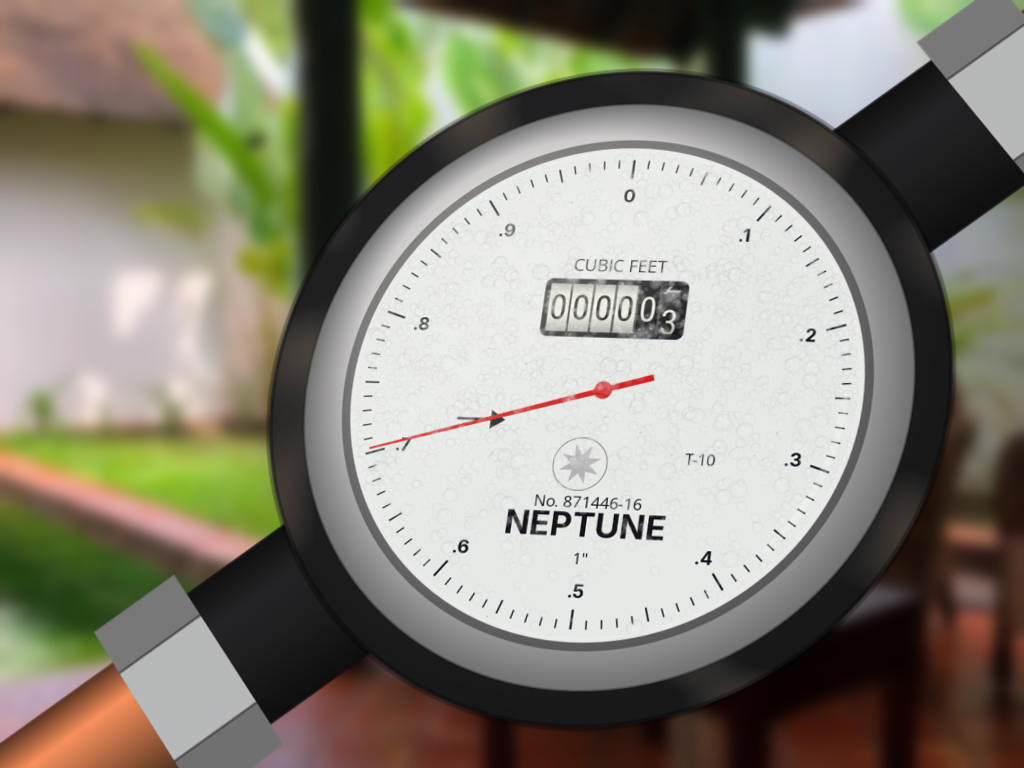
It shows 2.70; ft³
